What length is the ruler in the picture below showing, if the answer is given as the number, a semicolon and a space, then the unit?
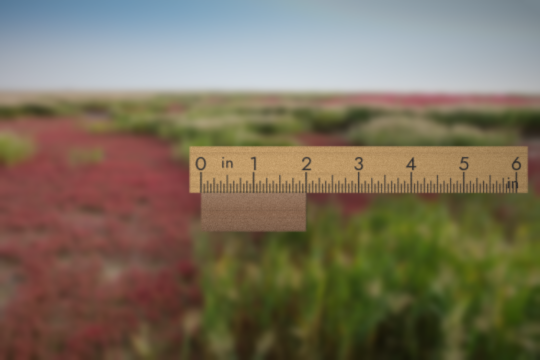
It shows 2; in
